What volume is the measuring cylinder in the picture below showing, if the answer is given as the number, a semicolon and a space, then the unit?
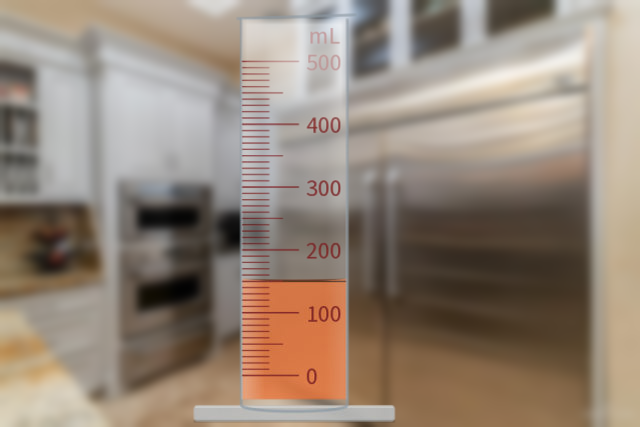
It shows 150; mL
